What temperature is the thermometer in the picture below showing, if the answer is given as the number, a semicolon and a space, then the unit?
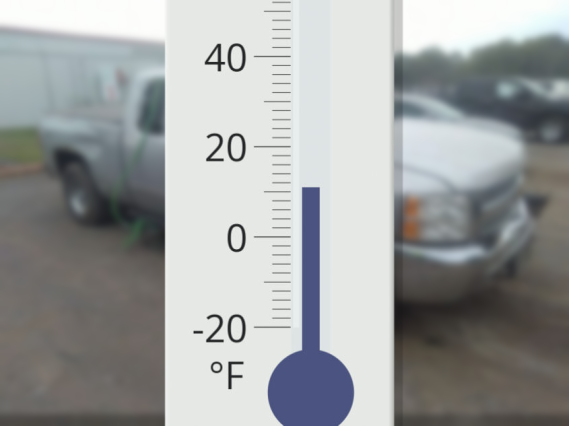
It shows 11; °F
